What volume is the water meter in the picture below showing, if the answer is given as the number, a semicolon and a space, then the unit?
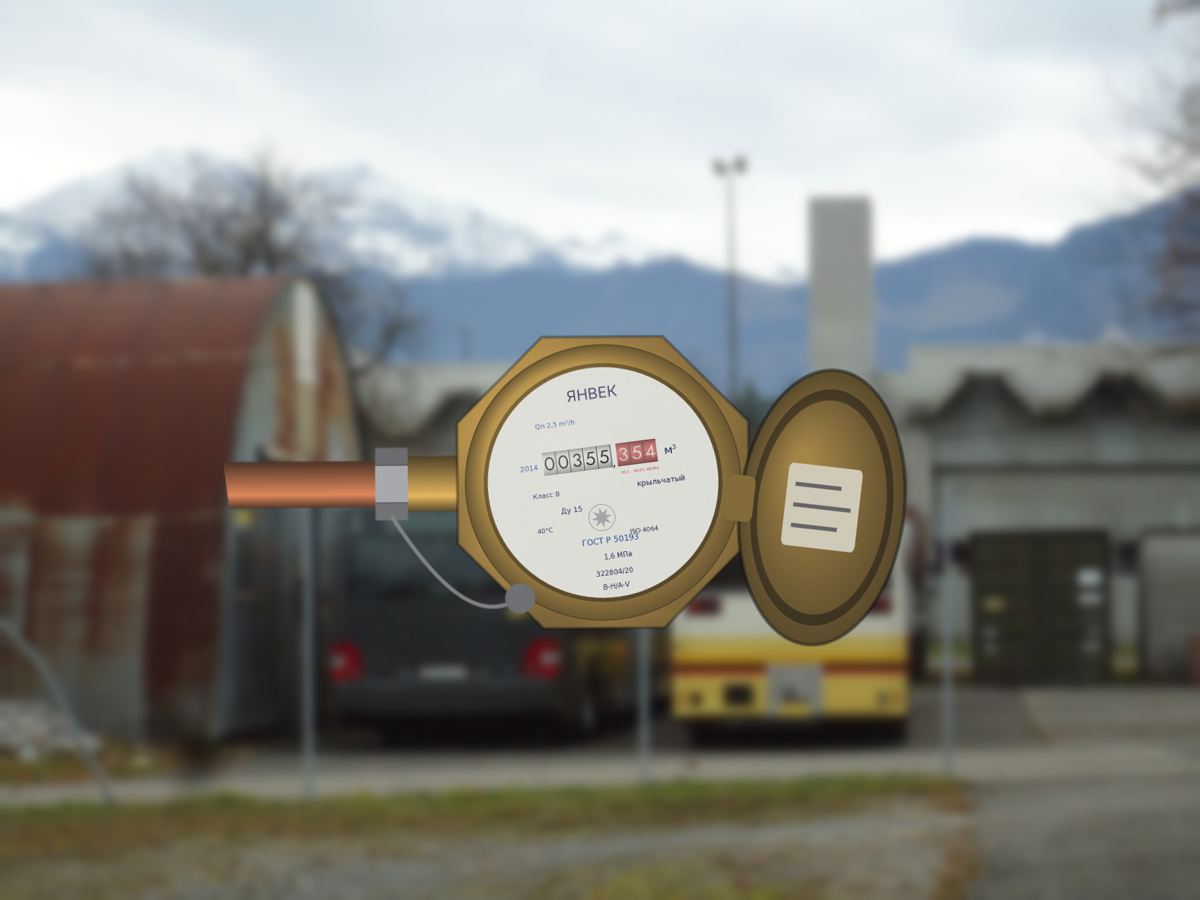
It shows 355.354; m³
